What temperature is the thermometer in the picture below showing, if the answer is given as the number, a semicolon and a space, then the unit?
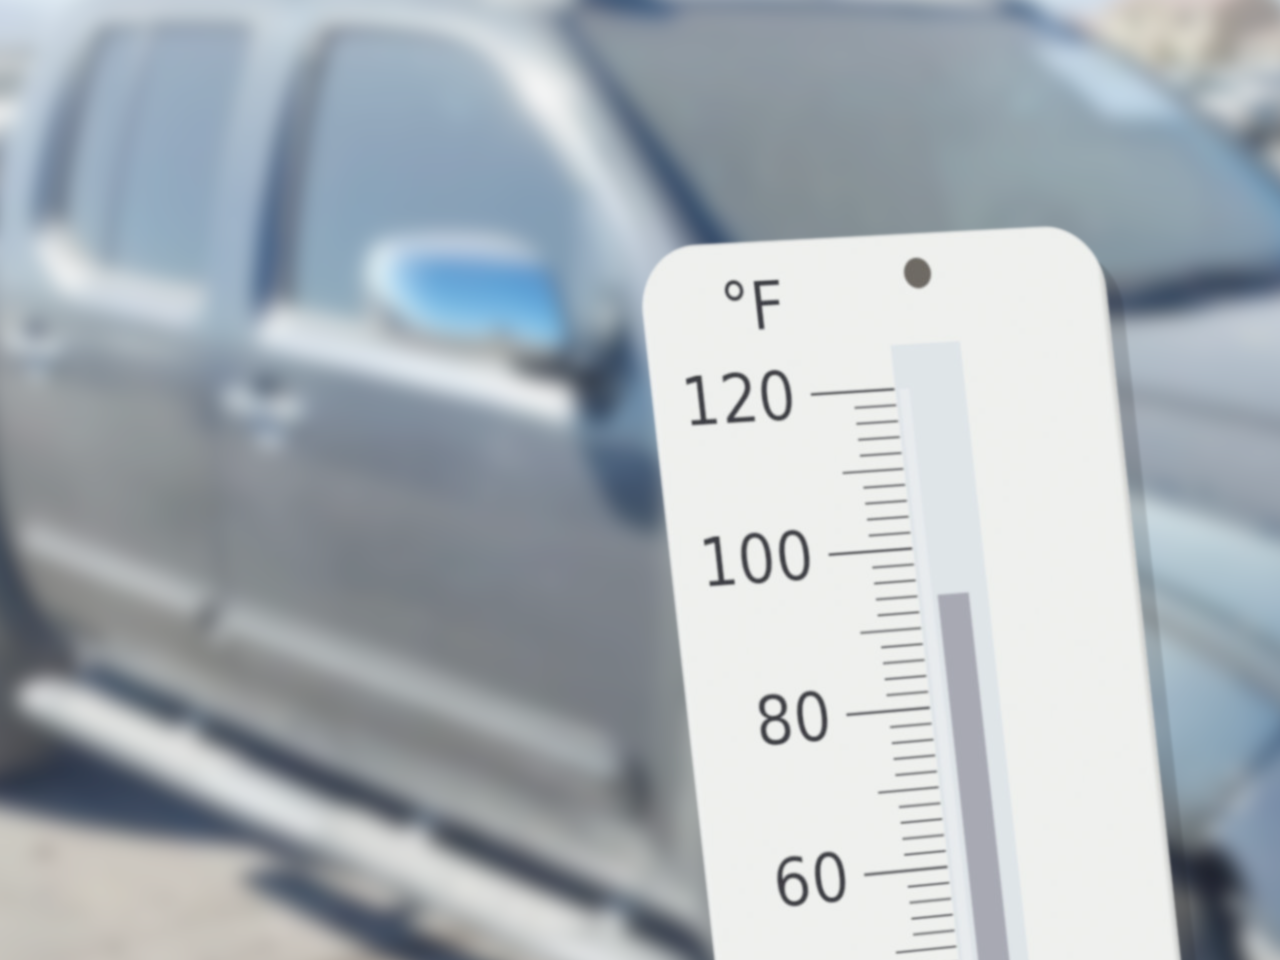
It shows 94; °F
